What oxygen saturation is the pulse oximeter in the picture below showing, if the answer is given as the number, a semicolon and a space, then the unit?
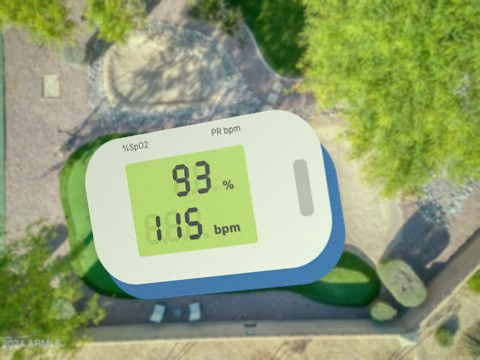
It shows 93; %
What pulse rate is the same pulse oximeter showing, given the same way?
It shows 115; bpm
